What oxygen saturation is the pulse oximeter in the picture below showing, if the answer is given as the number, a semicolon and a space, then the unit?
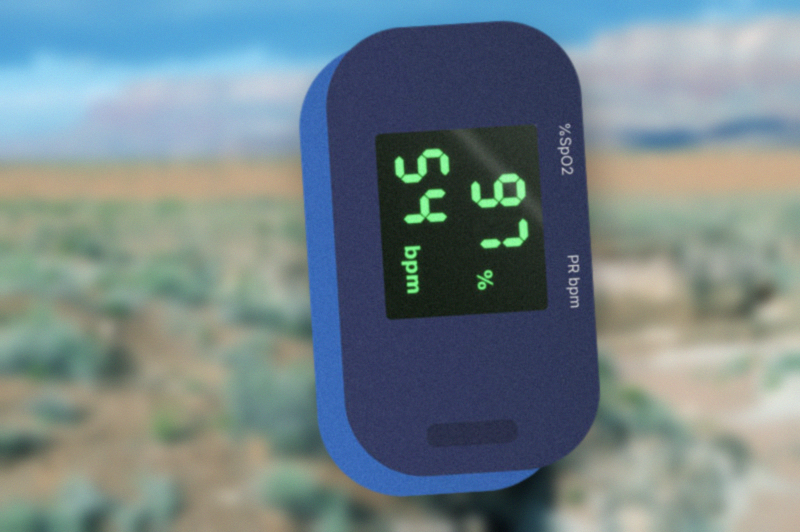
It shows 97; %
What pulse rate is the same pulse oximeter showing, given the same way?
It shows 54; bpm
